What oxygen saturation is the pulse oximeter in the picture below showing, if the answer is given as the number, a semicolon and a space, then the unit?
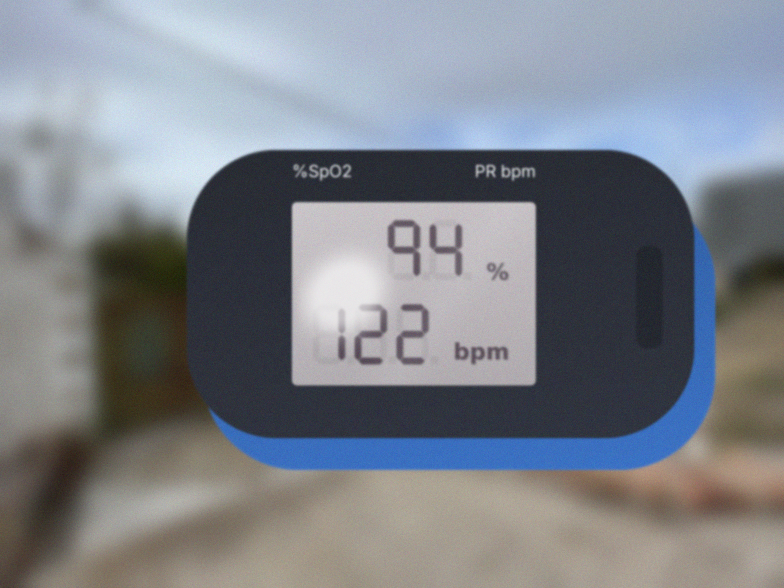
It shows 94; %
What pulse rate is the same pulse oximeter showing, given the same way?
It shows 122; bpm
